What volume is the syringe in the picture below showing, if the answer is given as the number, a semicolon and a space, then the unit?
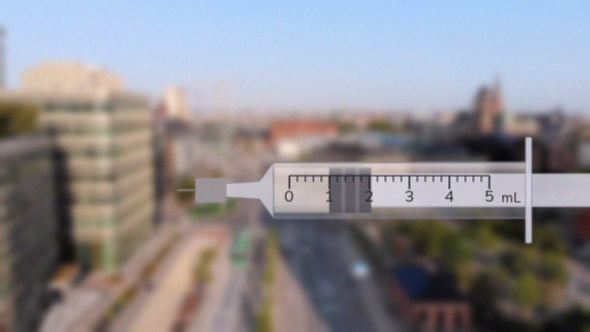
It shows 1; mL
